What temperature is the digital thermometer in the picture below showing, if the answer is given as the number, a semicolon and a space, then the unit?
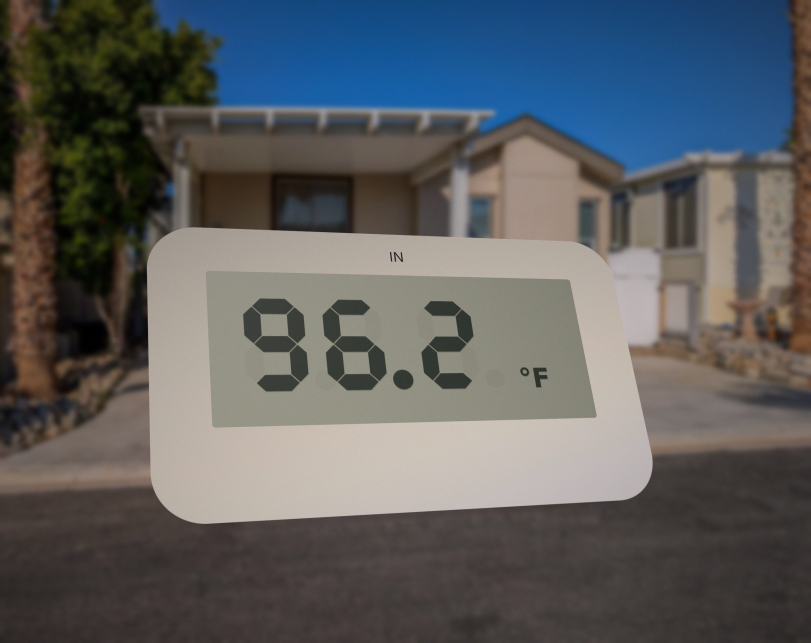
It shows 96.2; °F
